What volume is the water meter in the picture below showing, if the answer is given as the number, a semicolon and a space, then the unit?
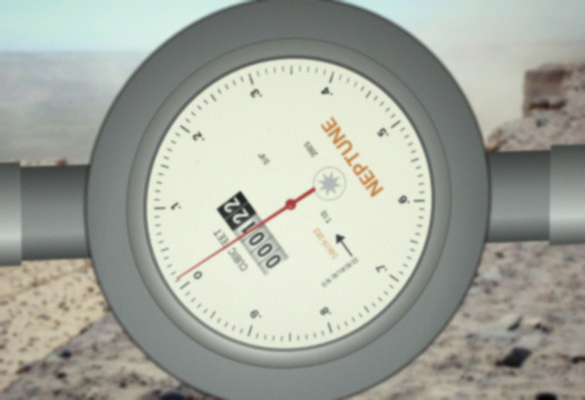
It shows 122.01; ft³
